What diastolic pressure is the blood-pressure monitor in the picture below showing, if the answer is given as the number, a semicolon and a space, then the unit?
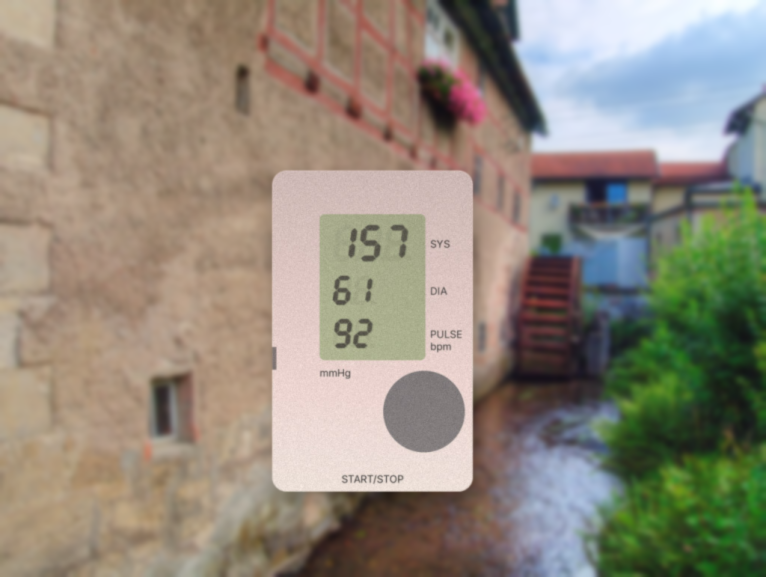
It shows 61; mmHg
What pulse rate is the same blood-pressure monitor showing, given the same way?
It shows 92; bpm
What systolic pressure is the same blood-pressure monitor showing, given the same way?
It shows 157; mmHg
